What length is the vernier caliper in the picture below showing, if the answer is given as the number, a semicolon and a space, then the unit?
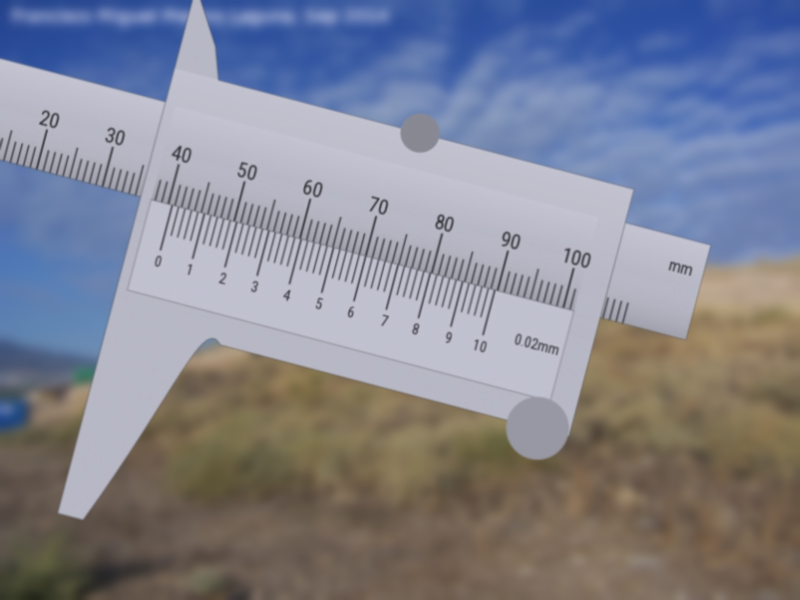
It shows 40.6; mm
